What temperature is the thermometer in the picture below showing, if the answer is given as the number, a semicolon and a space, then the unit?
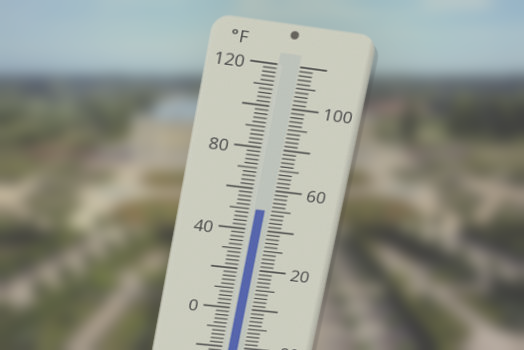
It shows 50; °F
